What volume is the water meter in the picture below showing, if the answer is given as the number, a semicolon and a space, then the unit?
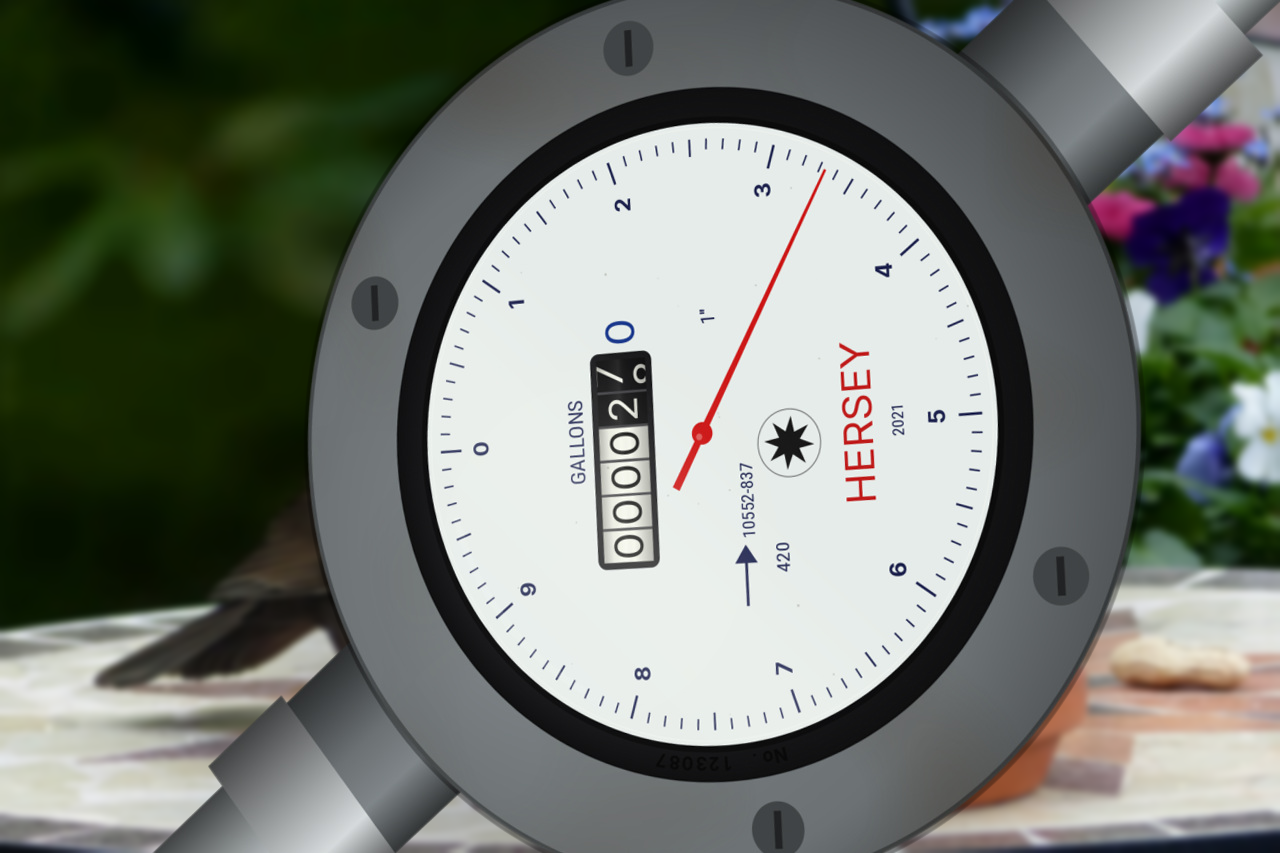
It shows 273.3; gal
